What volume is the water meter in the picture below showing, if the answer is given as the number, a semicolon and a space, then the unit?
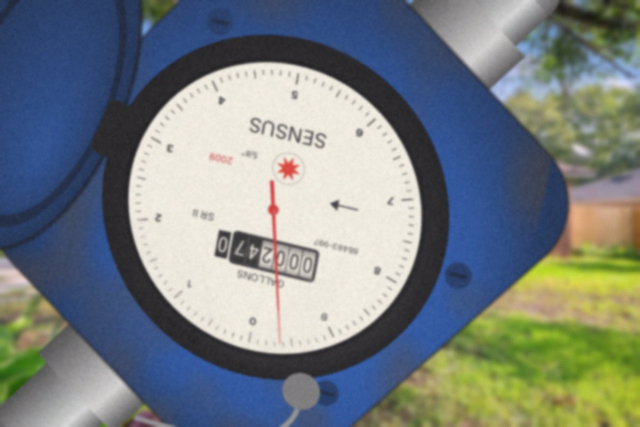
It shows 2469.6; gal
